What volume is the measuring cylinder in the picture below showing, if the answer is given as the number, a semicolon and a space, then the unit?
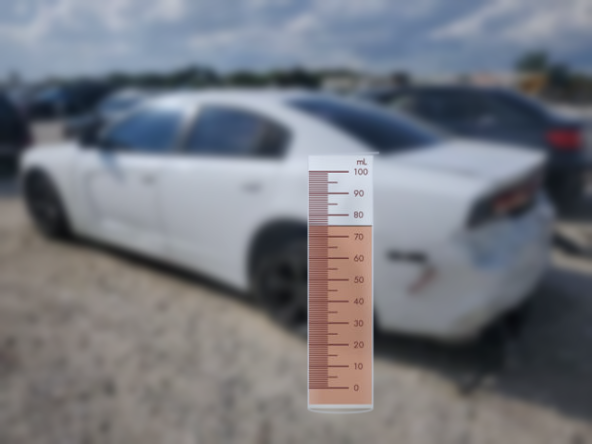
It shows 75; mL
